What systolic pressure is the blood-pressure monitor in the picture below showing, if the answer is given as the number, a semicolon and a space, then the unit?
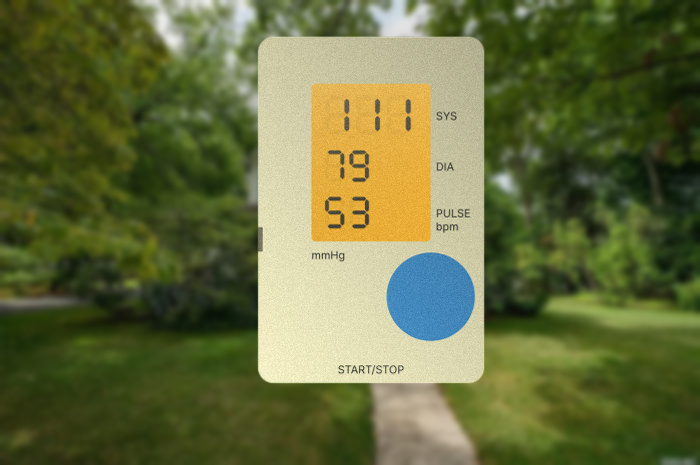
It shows 111; mmHg
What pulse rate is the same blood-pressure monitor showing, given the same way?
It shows 53; bpm
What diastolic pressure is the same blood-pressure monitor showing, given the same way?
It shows 79; mmHg
